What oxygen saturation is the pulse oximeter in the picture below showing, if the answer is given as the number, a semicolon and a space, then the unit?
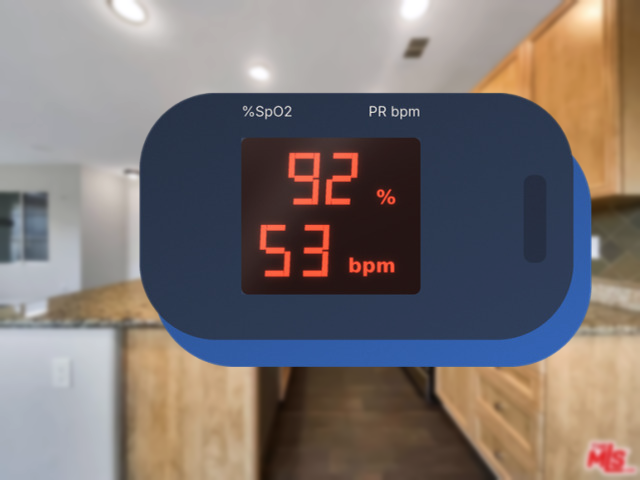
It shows 92; %
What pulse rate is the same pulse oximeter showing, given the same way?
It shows 53; bpm
